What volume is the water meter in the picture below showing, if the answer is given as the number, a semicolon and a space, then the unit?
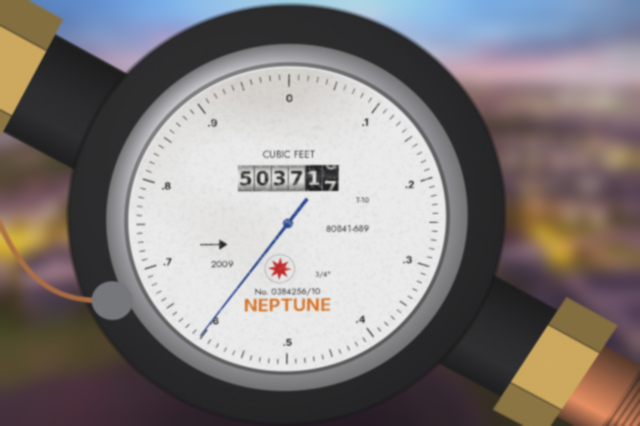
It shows 503716.60; ft³
